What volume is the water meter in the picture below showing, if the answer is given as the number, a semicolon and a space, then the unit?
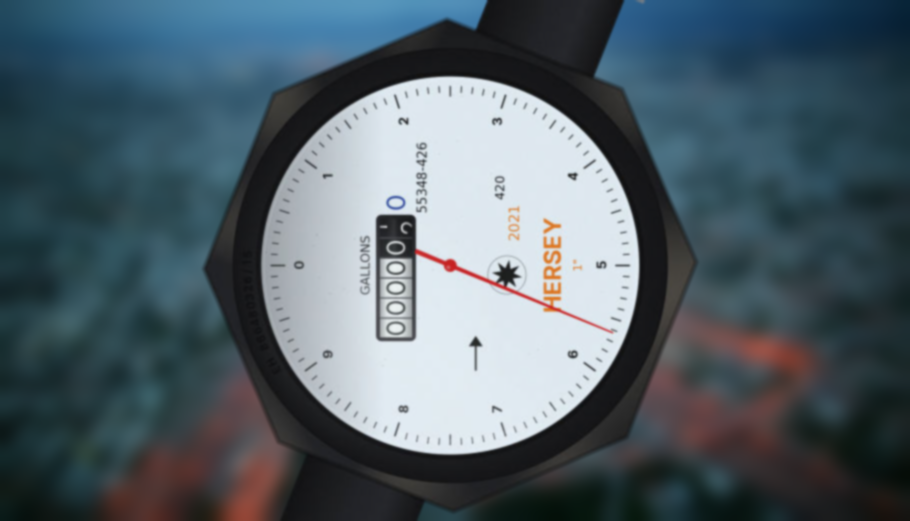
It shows 15.6; gal
